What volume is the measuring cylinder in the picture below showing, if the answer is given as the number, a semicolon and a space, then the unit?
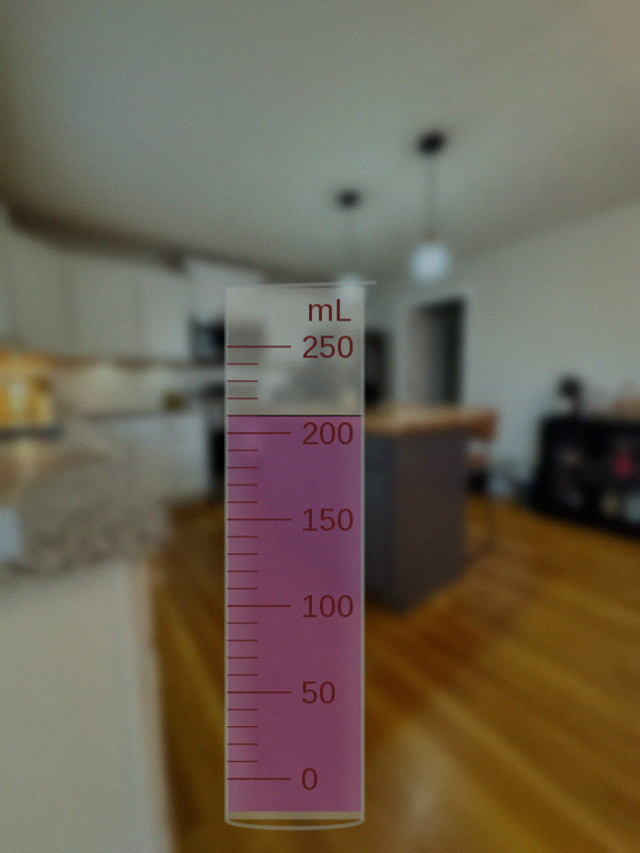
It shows 210; mL
